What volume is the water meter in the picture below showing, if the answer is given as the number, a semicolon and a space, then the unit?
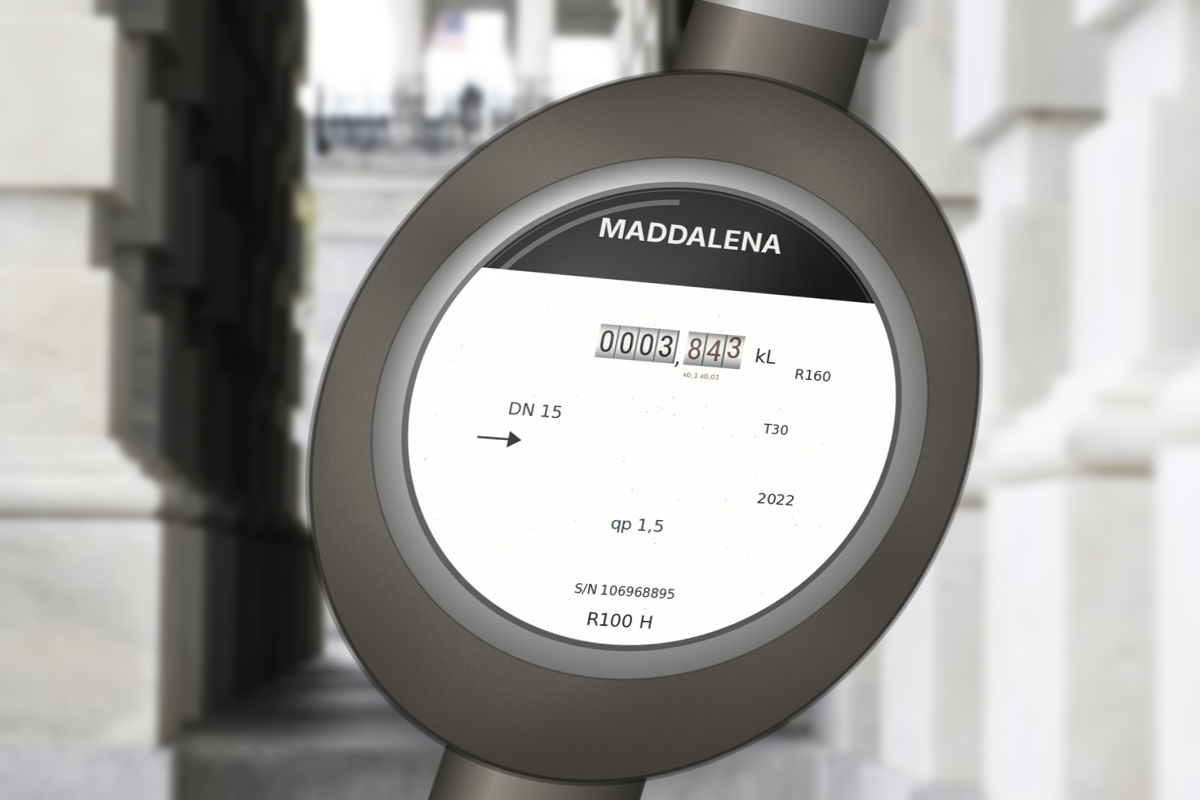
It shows 3.843; kL
